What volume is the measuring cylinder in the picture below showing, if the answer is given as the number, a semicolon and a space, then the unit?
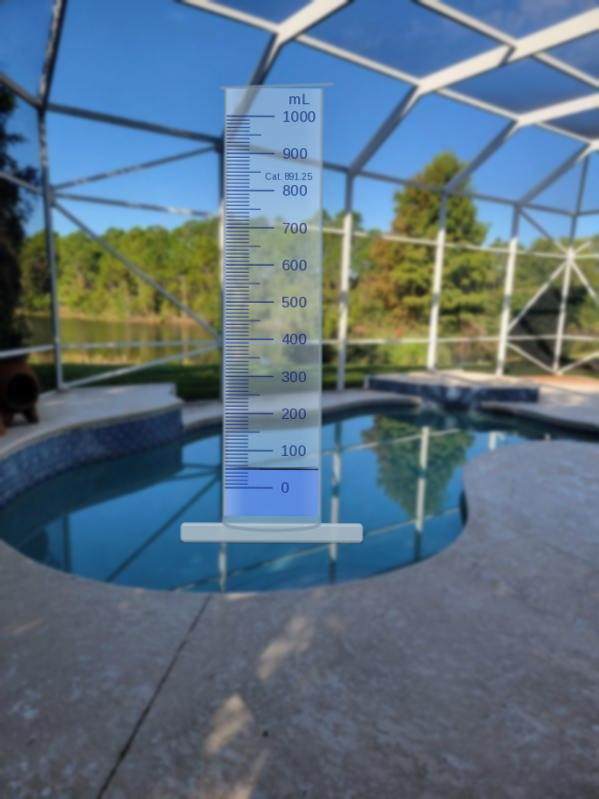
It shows 50; mL
